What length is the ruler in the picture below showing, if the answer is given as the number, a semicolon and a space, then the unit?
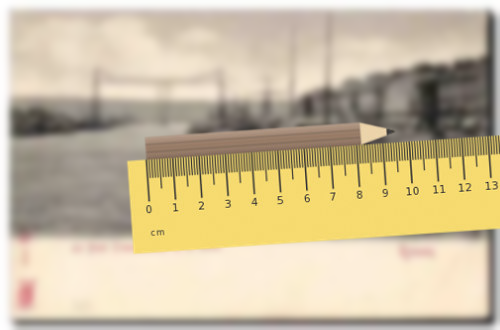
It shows 9.5; cm
